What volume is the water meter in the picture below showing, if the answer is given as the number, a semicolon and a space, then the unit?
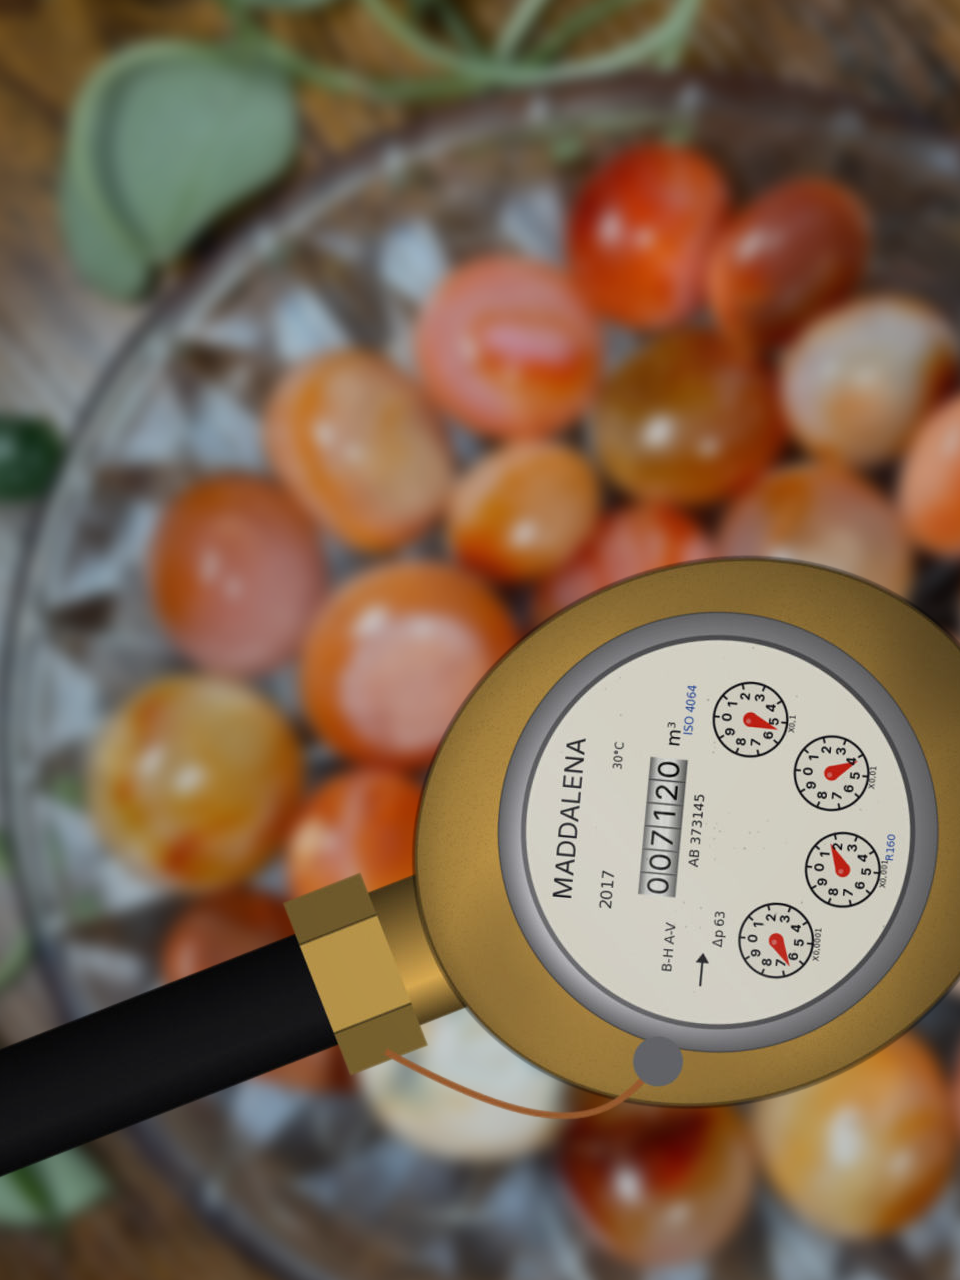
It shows 7120.5416; m³
